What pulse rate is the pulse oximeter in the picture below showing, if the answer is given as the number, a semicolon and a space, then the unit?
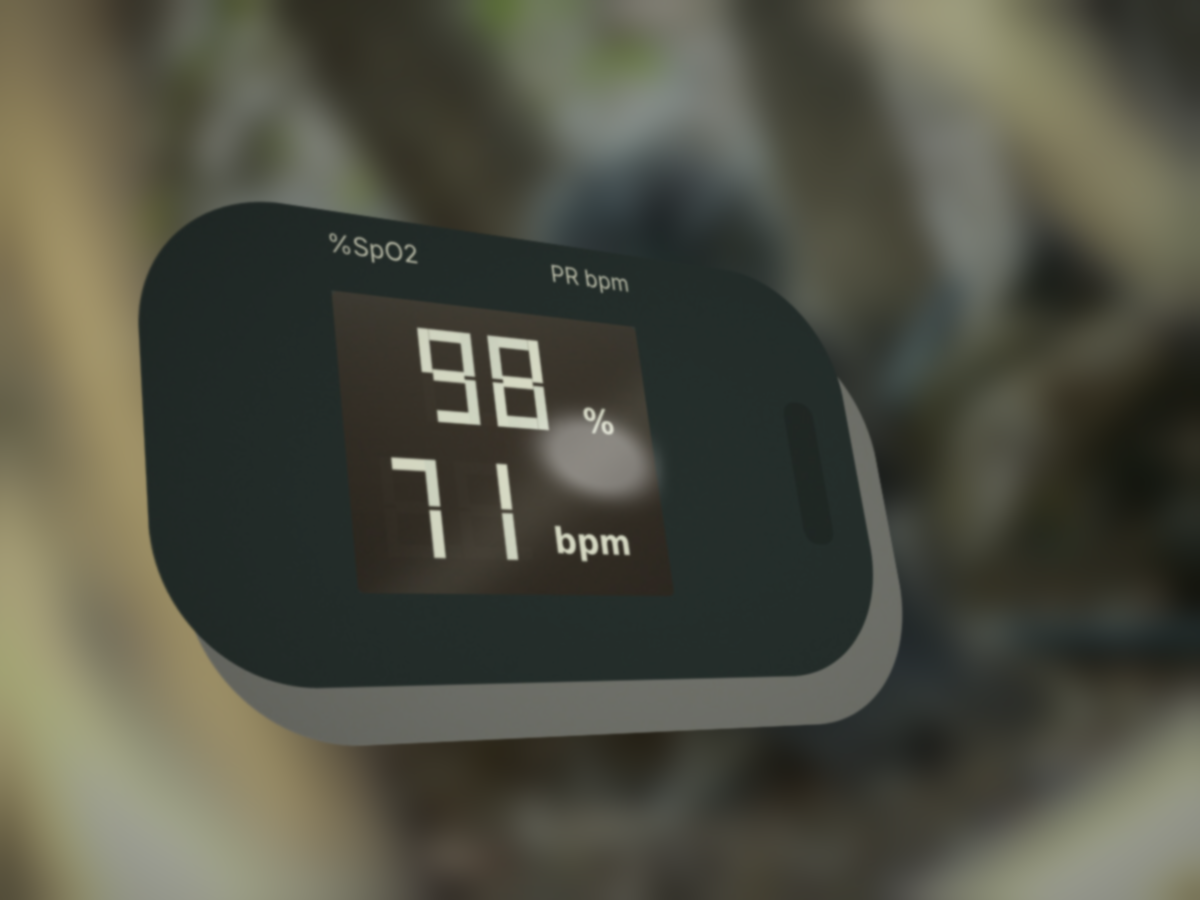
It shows 71; bpm
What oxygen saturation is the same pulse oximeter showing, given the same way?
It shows 98; %
